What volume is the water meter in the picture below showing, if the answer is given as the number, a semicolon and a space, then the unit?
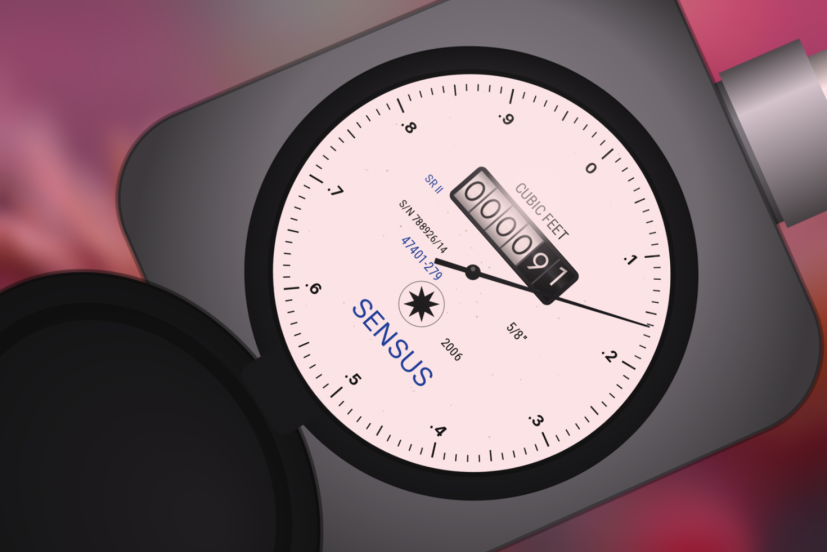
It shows 91.16; ft³
